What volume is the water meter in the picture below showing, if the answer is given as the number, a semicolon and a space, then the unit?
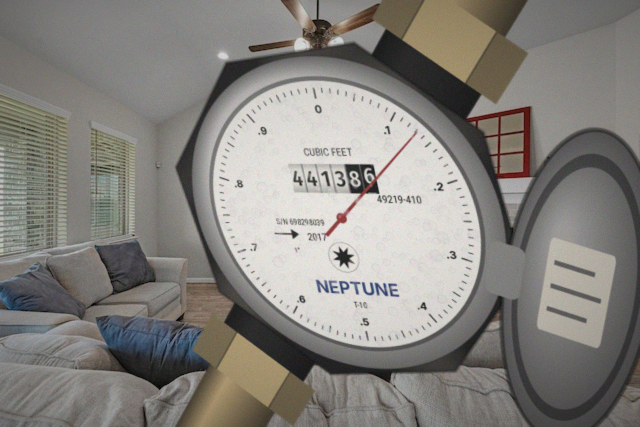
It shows 441386.13; ft³
